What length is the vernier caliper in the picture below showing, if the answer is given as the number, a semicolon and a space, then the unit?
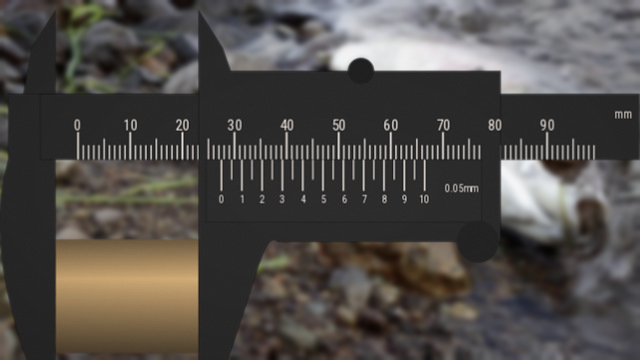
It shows 27.5; mm
